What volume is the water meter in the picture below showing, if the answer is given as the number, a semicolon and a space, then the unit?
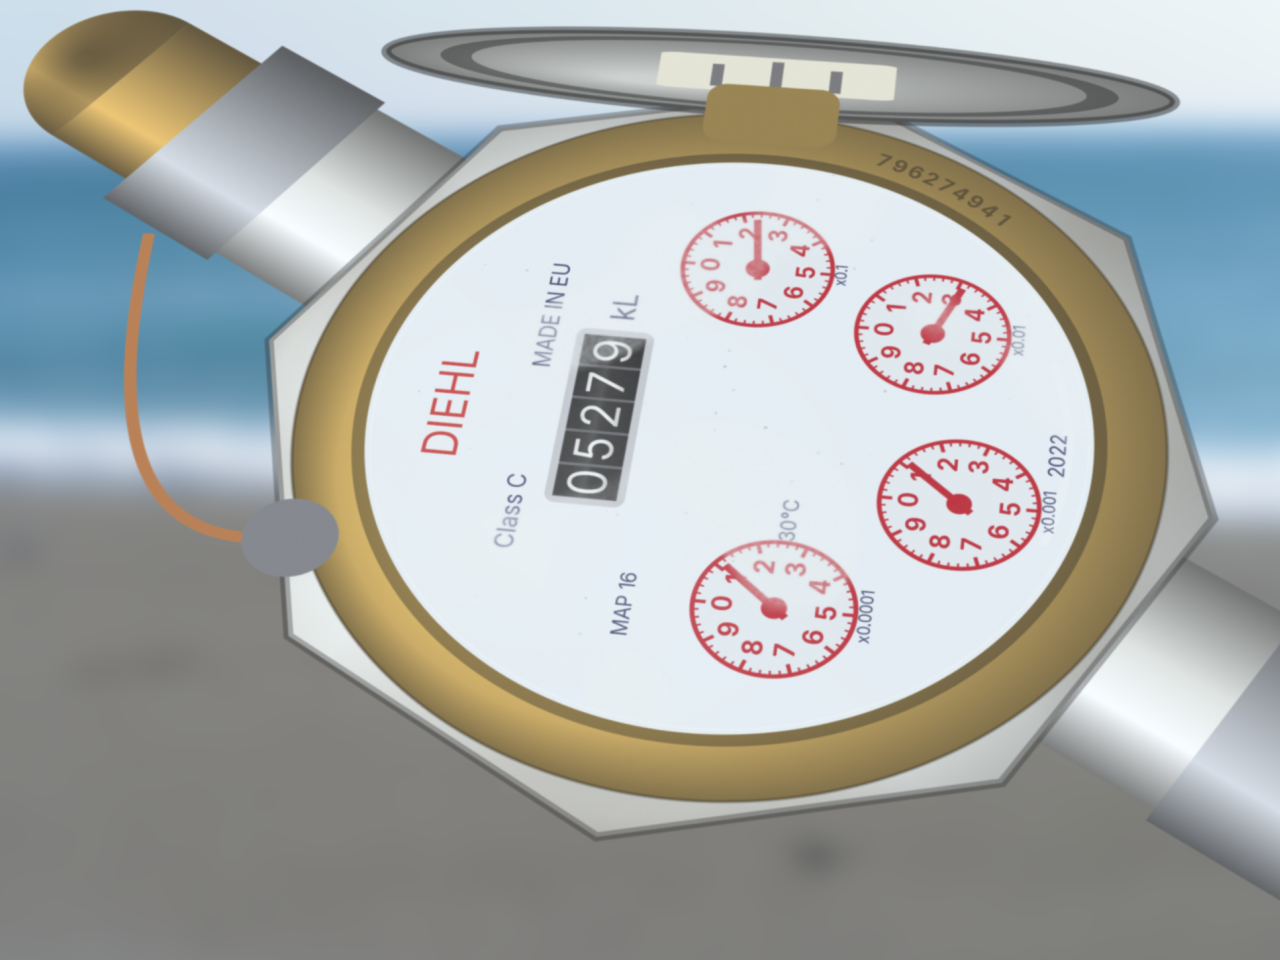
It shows 5279.2311; kL
